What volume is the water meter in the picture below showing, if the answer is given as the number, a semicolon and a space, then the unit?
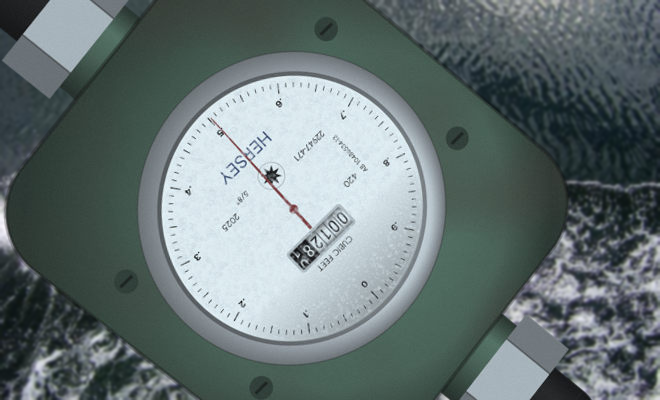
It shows 1280.50; ft³
